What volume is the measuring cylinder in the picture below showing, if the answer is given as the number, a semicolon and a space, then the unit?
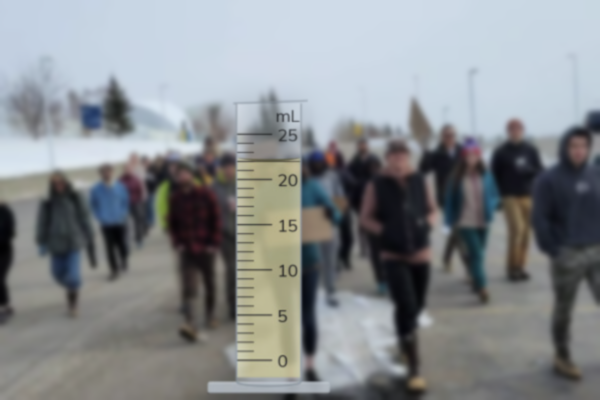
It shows 22; mL
